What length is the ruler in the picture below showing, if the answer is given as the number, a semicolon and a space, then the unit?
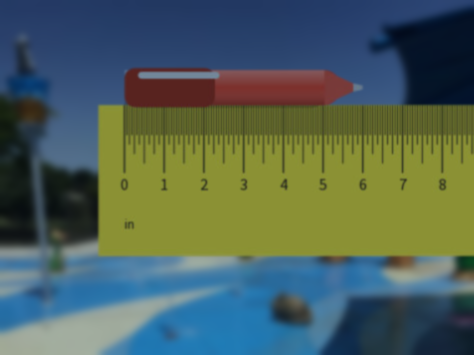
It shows 6; in
